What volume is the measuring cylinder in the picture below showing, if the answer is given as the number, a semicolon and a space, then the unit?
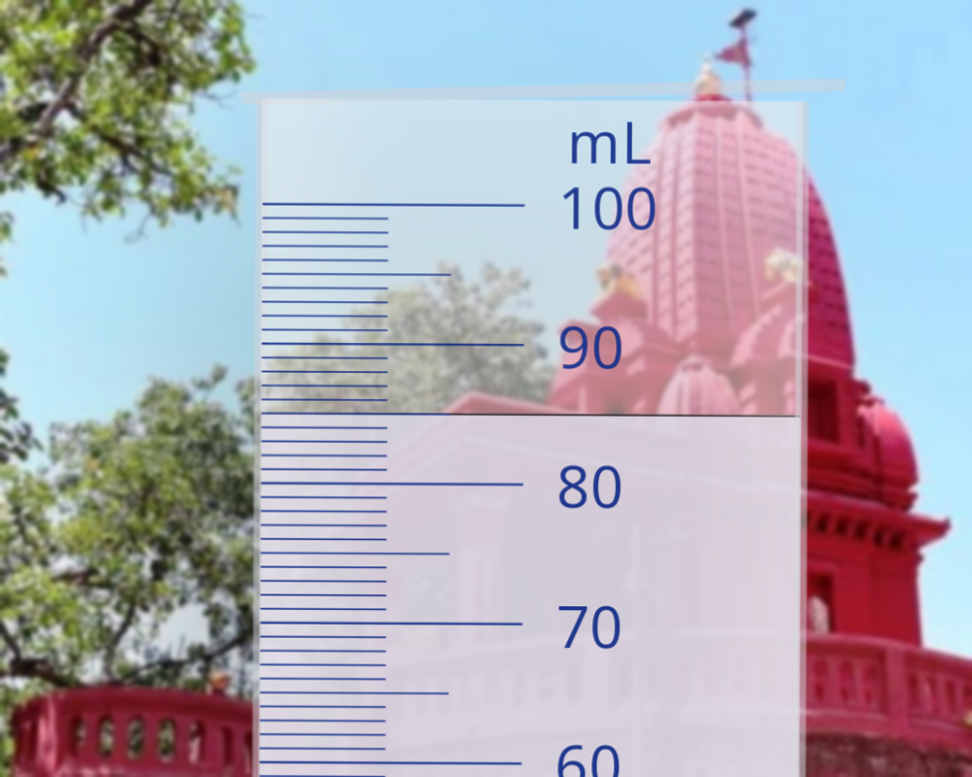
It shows 85; mL
